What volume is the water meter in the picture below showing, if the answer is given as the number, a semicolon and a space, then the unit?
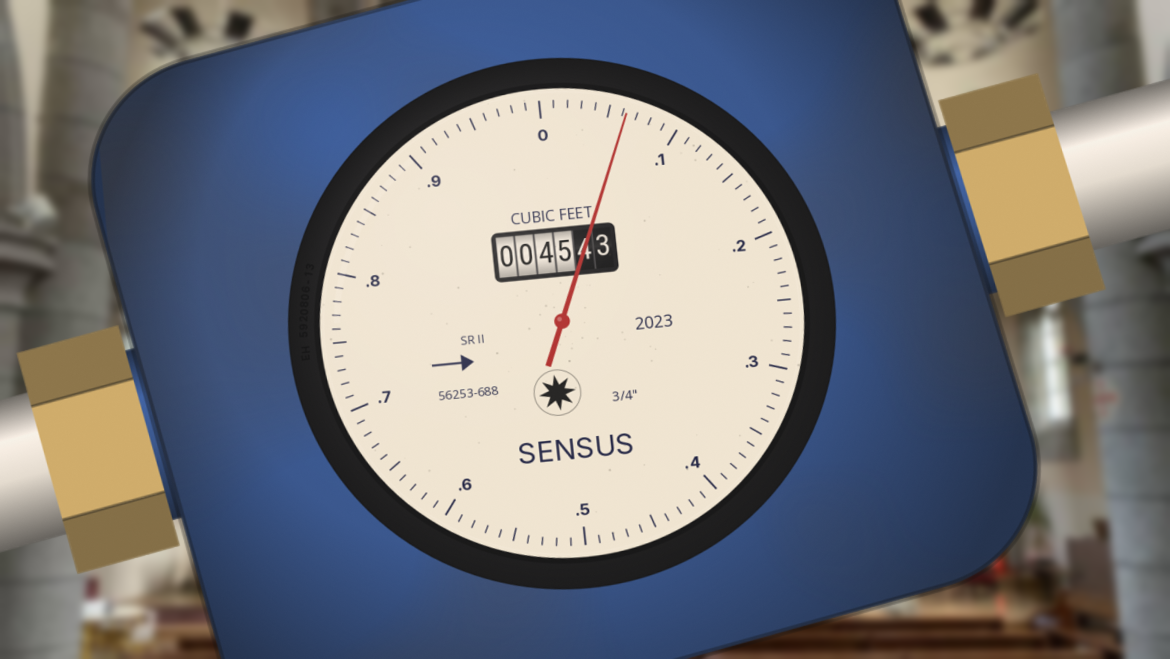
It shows 4543.06; ft³
